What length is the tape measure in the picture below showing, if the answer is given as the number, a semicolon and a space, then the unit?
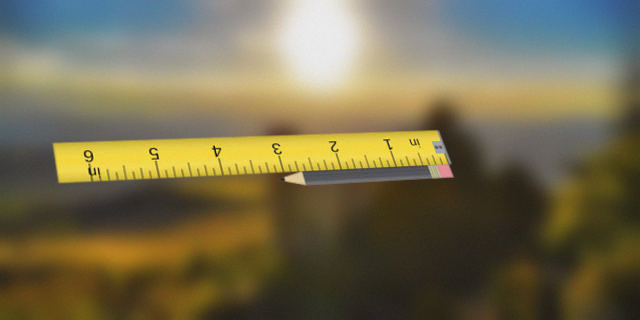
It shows 3.125; in
